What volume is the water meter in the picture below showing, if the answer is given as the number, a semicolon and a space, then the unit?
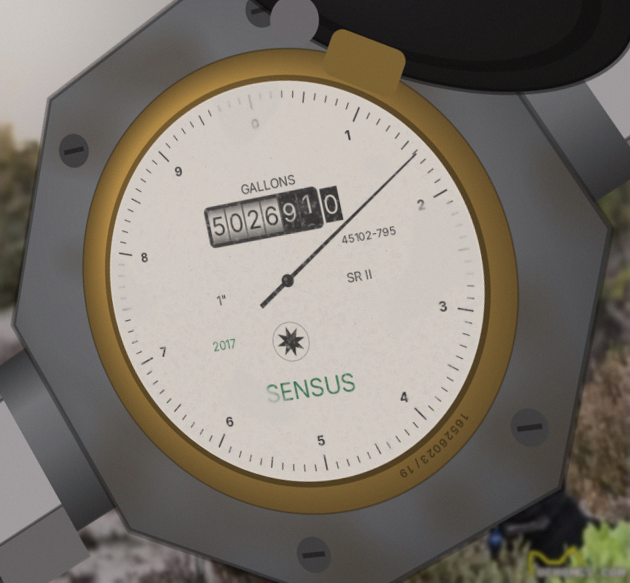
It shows 5026911.6; gal
